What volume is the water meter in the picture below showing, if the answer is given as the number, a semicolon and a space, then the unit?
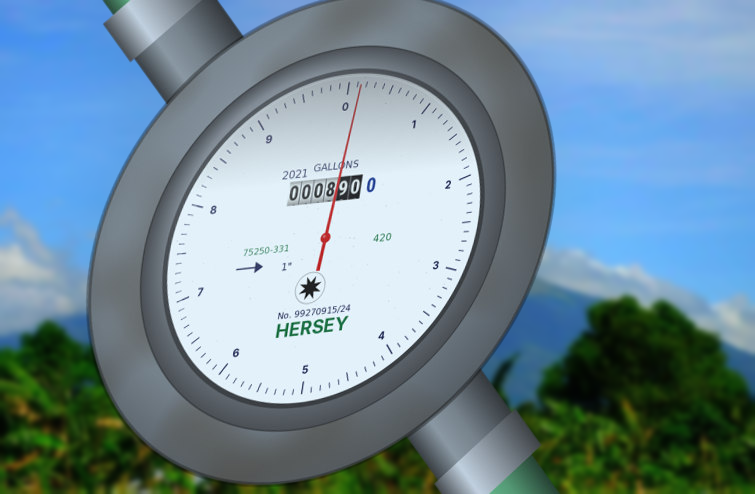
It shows 8900.1; gal
